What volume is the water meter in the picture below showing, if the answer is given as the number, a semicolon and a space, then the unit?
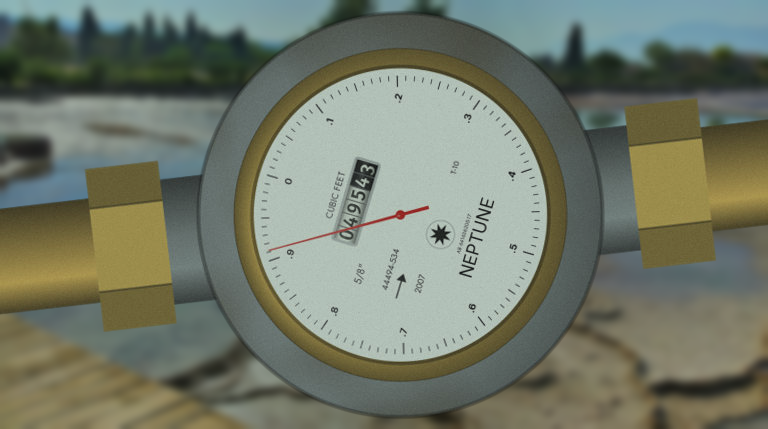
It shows 49542.91; ft³
